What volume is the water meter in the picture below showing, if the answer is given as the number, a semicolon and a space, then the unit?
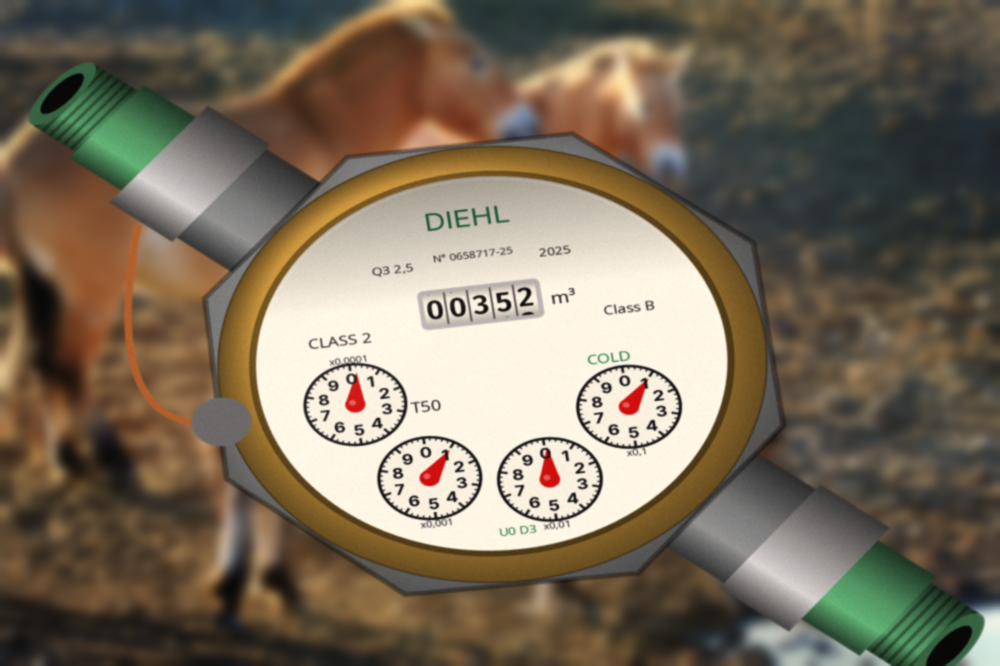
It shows 352.1010; m³
